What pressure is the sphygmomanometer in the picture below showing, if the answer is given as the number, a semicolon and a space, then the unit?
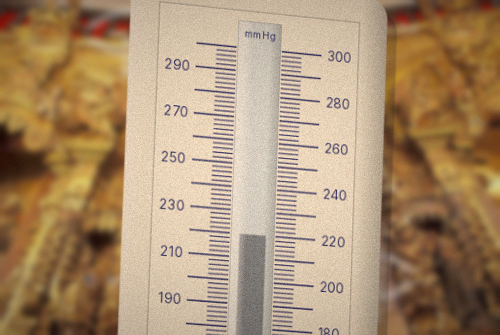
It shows 220; mmHg
